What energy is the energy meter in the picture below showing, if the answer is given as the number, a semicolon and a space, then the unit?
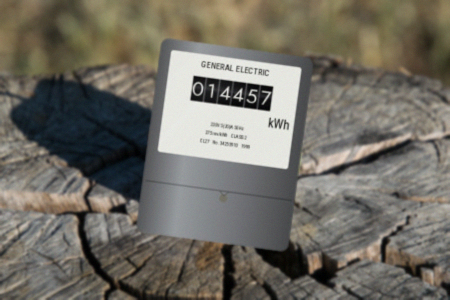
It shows 14457; kWh
